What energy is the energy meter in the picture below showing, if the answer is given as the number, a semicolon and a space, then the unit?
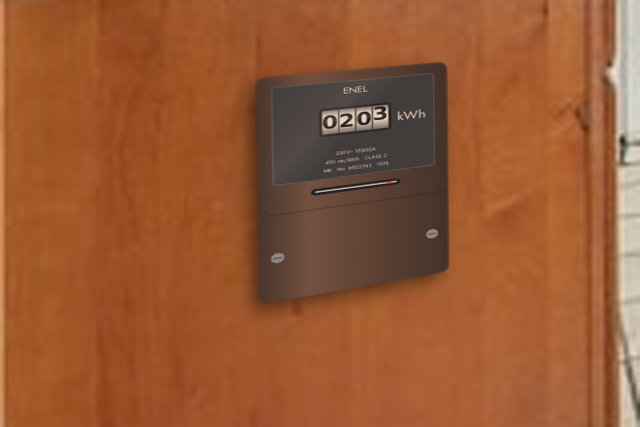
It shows 203; kWh
